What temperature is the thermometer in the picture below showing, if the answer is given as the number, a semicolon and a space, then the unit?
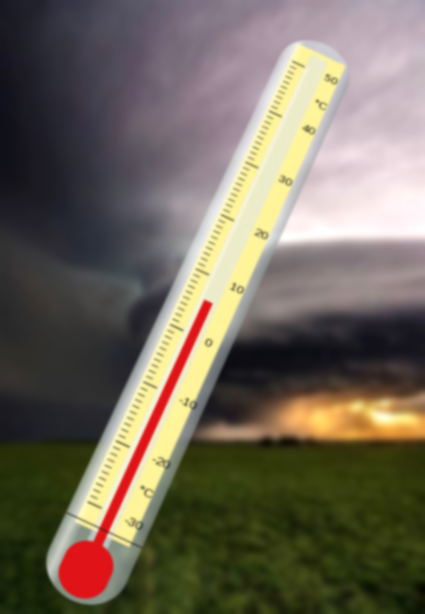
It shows 6; °C
